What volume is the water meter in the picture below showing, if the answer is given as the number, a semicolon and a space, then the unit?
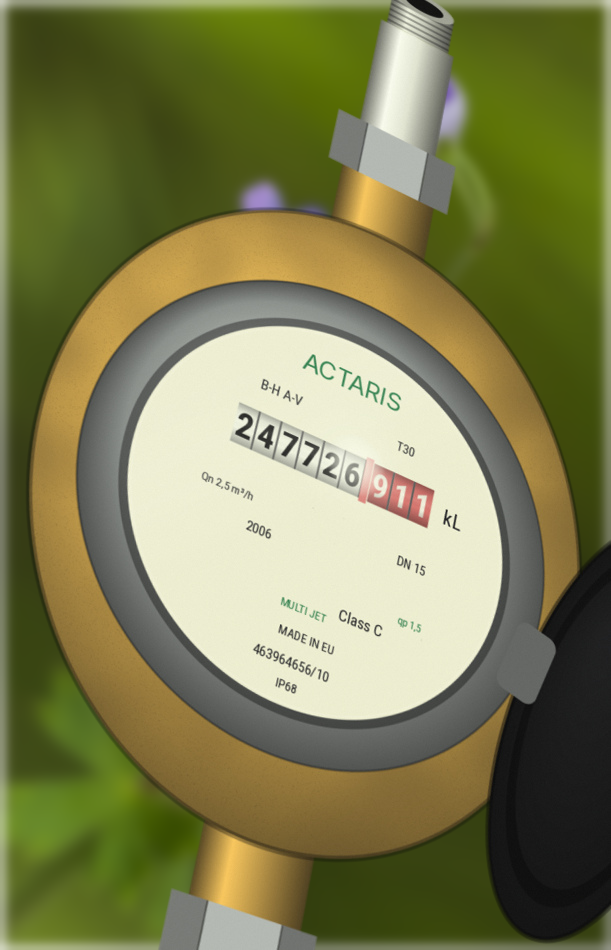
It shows 247726.911; kL
